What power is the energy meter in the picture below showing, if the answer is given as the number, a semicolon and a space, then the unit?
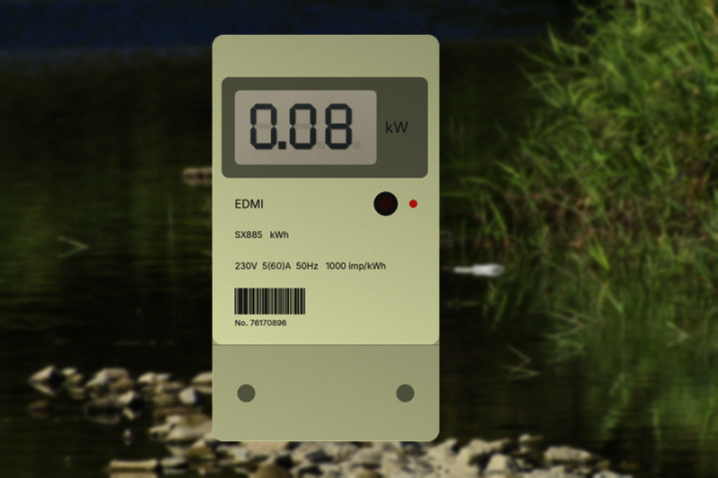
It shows 0.08; kW
